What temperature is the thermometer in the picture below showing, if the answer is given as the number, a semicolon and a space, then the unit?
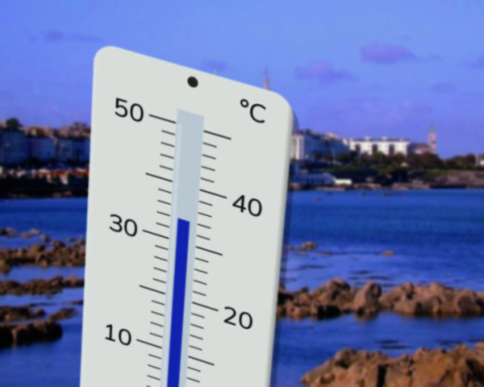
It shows 34; °C
